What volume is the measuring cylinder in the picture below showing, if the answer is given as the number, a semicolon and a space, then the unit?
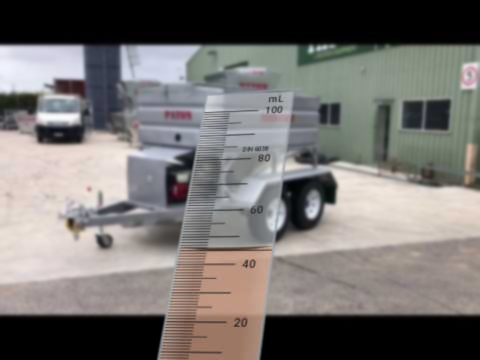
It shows 45; mL
